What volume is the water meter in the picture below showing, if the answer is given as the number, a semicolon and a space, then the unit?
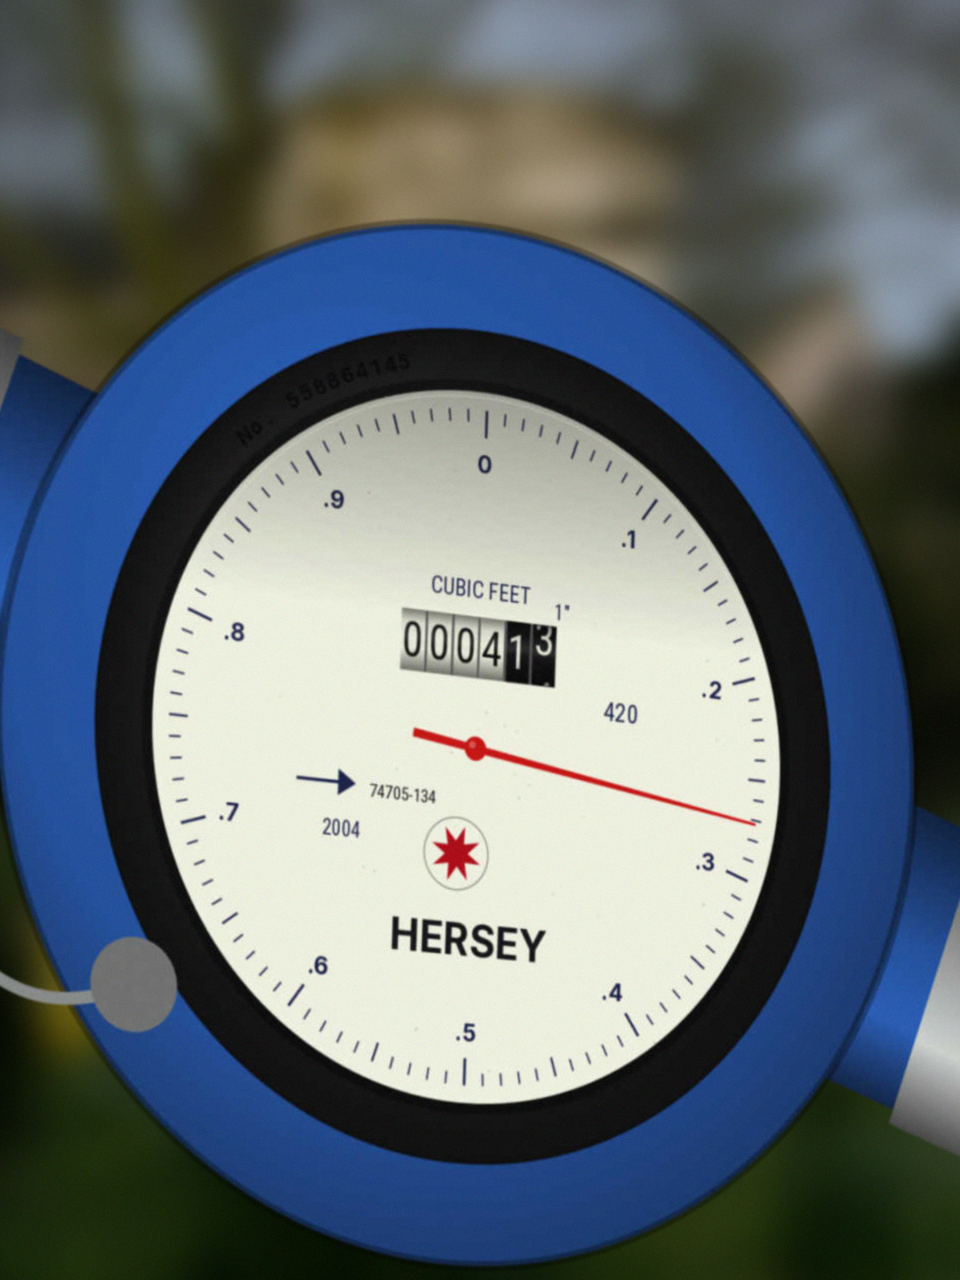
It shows 413.27; ft³
